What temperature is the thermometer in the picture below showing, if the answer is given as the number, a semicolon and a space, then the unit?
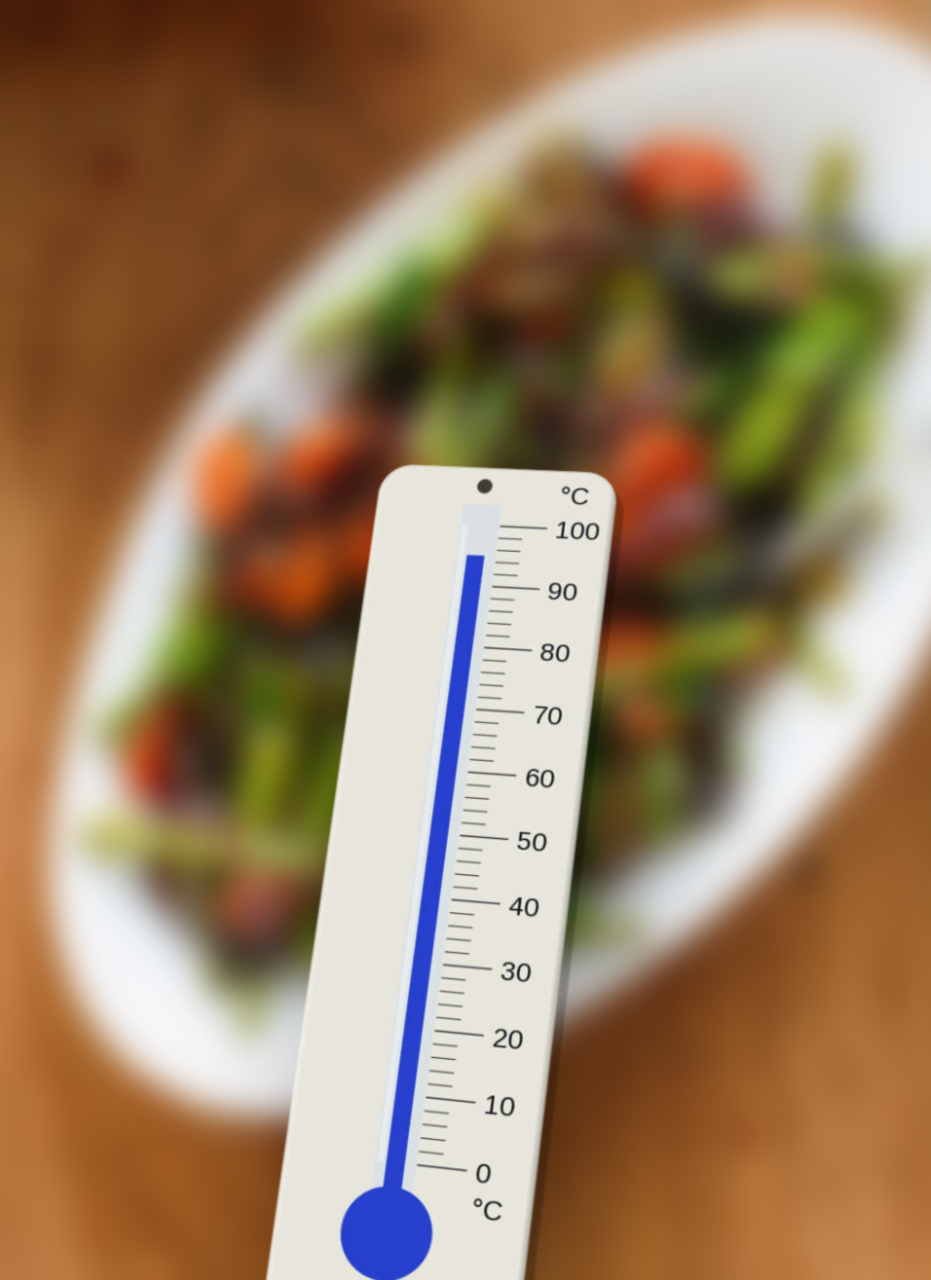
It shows 95; °C
